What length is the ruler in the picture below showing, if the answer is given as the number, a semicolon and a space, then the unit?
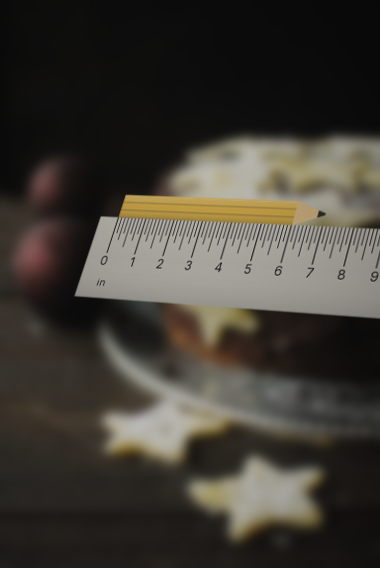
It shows 7; in
